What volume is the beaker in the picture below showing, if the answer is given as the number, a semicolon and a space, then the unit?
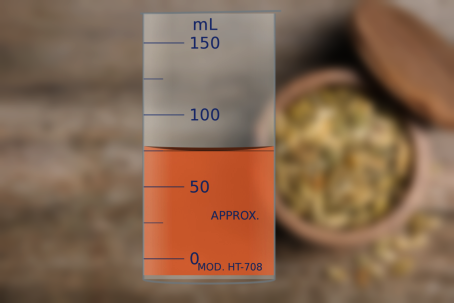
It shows 75; mL
